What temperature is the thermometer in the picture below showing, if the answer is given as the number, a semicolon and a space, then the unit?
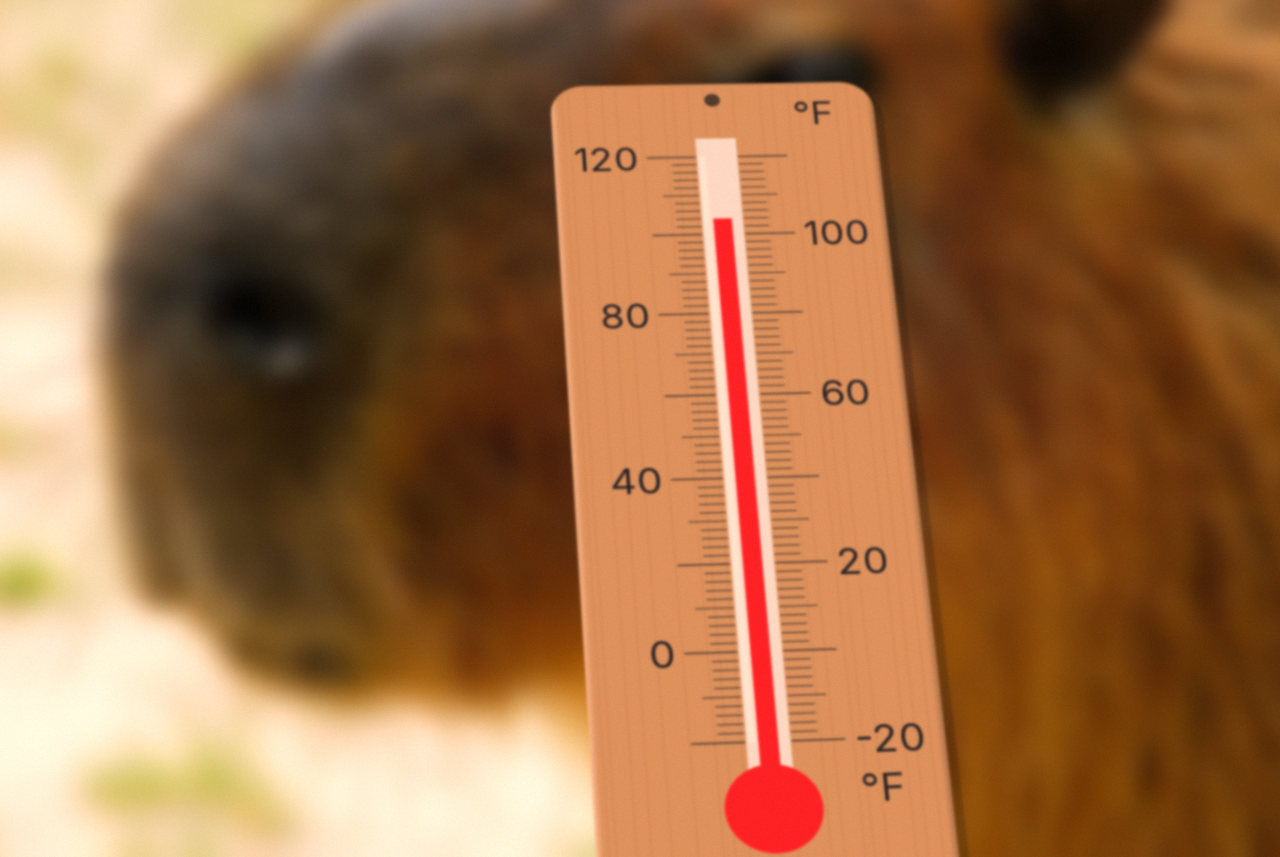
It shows 104; °F
